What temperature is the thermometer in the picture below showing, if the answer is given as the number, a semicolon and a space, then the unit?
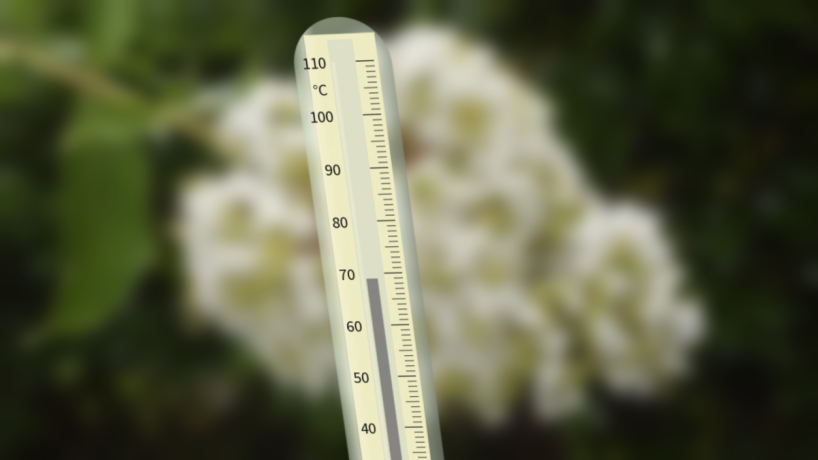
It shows 69; °C
